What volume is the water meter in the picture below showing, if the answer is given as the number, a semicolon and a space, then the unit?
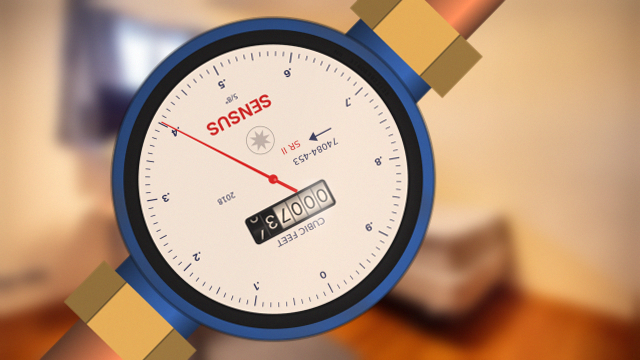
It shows 737.40; ft³
